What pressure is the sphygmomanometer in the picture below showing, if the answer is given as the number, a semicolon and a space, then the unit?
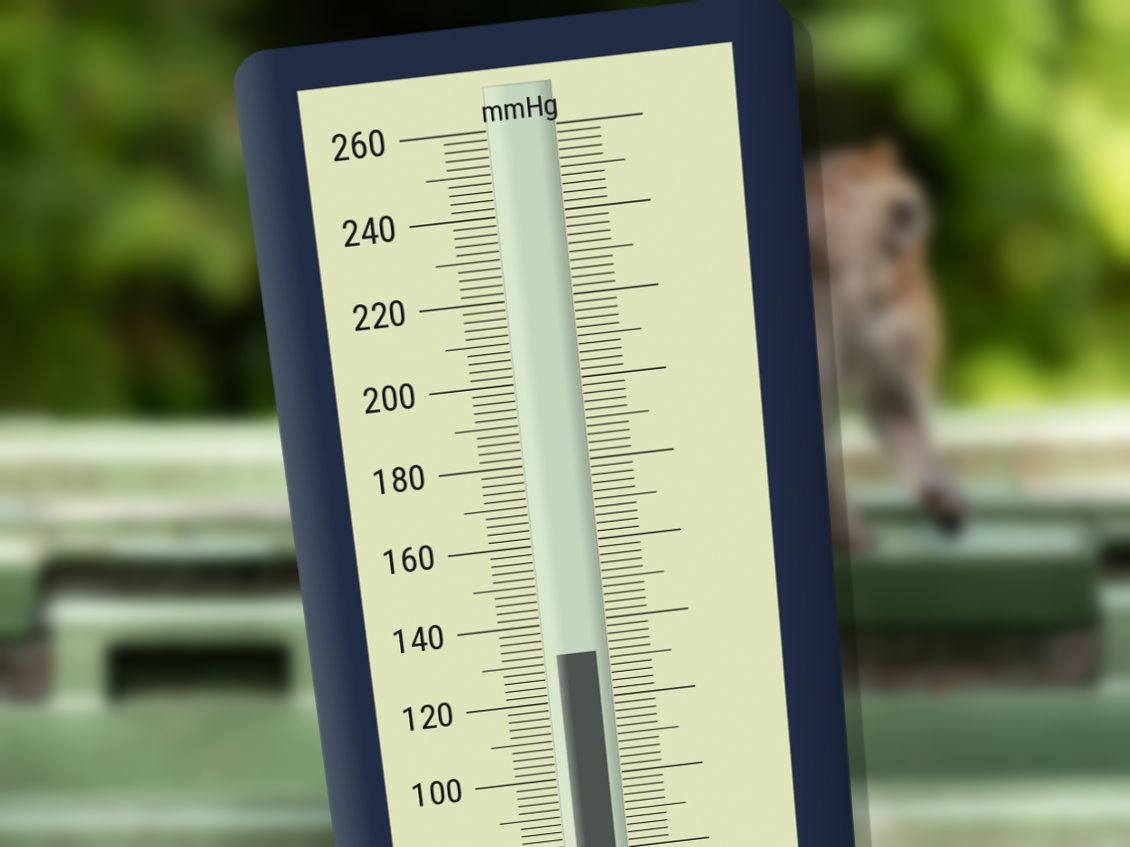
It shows 132; mmHg
